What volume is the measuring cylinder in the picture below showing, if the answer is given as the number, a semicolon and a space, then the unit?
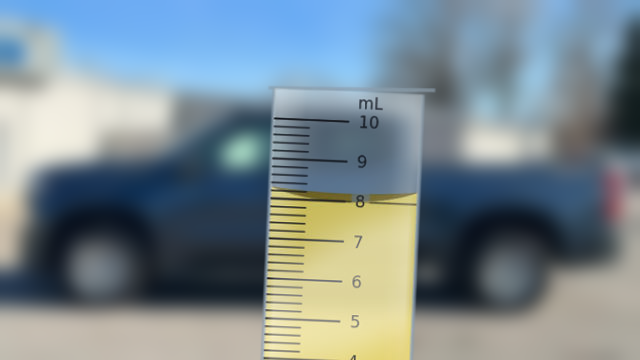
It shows 8; mL
